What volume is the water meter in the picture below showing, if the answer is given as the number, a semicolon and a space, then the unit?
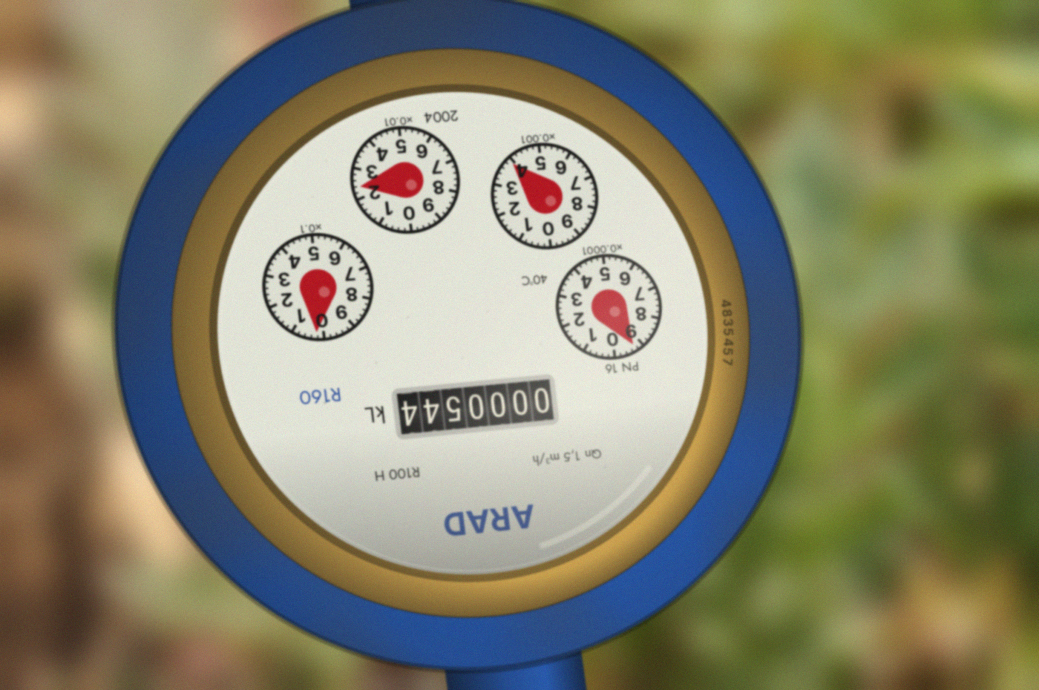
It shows 544.0239; kL
